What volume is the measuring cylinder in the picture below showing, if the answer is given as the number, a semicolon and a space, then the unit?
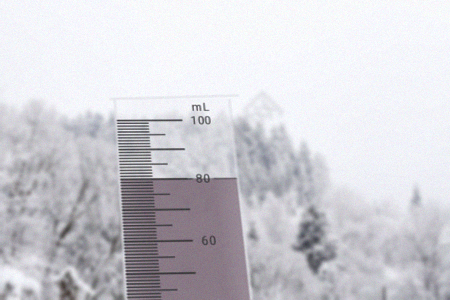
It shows 80; mL
